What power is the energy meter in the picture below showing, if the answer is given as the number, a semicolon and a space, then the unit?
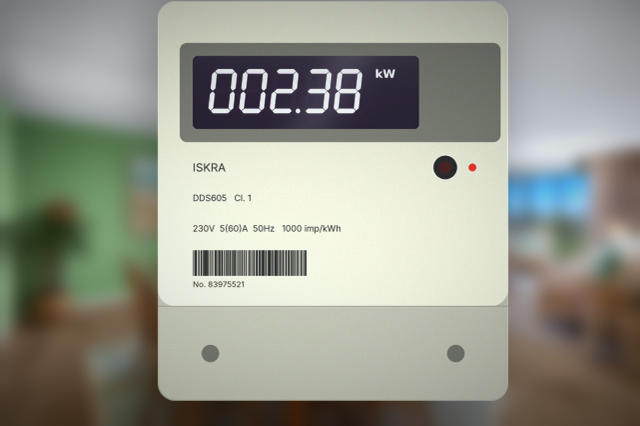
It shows 2.38; kW
